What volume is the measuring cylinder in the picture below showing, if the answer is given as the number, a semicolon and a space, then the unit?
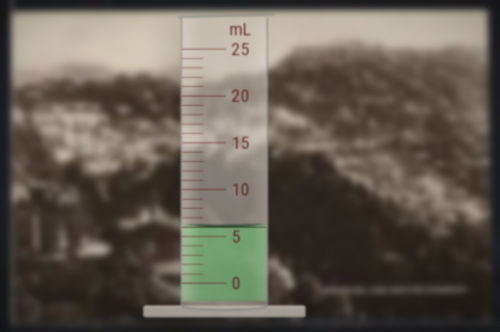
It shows 6; mL
